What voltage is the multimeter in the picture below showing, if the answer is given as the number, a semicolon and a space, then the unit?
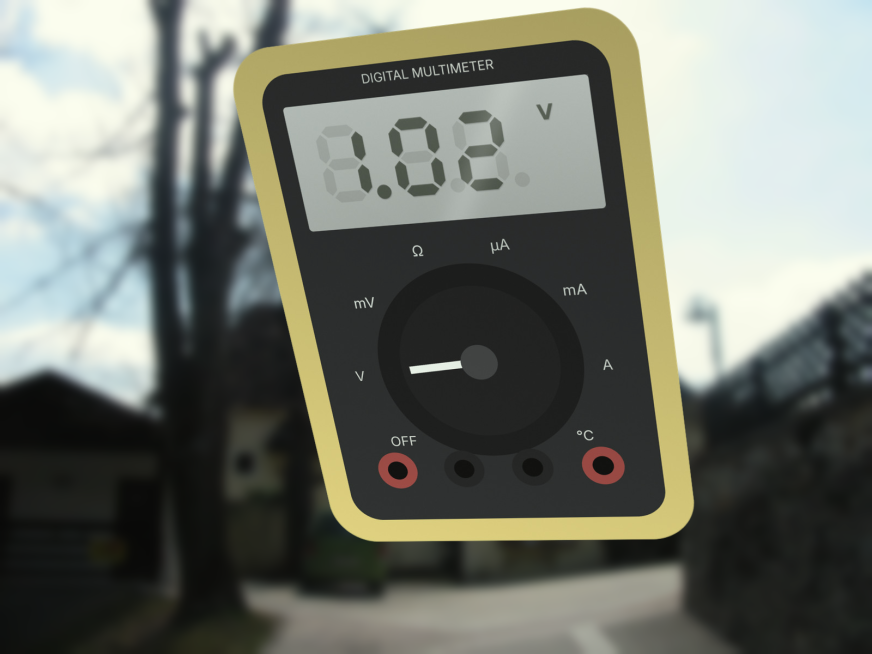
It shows 1.02; V
